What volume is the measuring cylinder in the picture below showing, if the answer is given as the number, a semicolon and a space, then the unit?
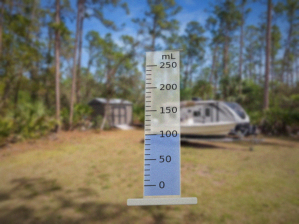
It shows 100; mL
